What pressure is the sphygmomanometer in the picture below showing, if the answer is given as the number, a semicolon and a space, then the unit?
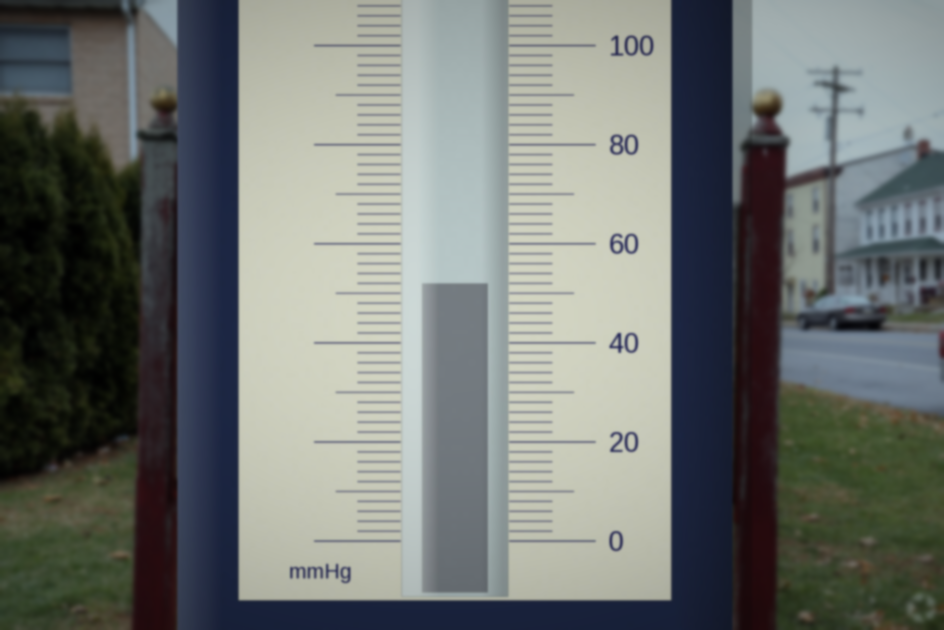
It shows 52; mmHg
